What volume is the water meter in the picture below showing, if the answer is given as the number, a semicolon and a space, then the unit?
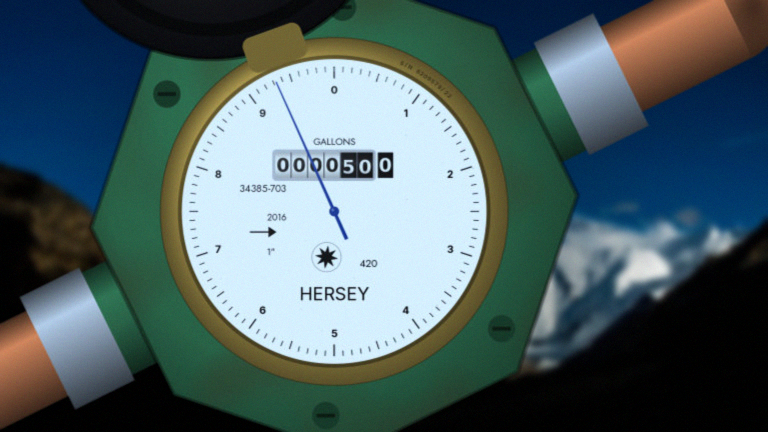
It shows 499.3; gal
